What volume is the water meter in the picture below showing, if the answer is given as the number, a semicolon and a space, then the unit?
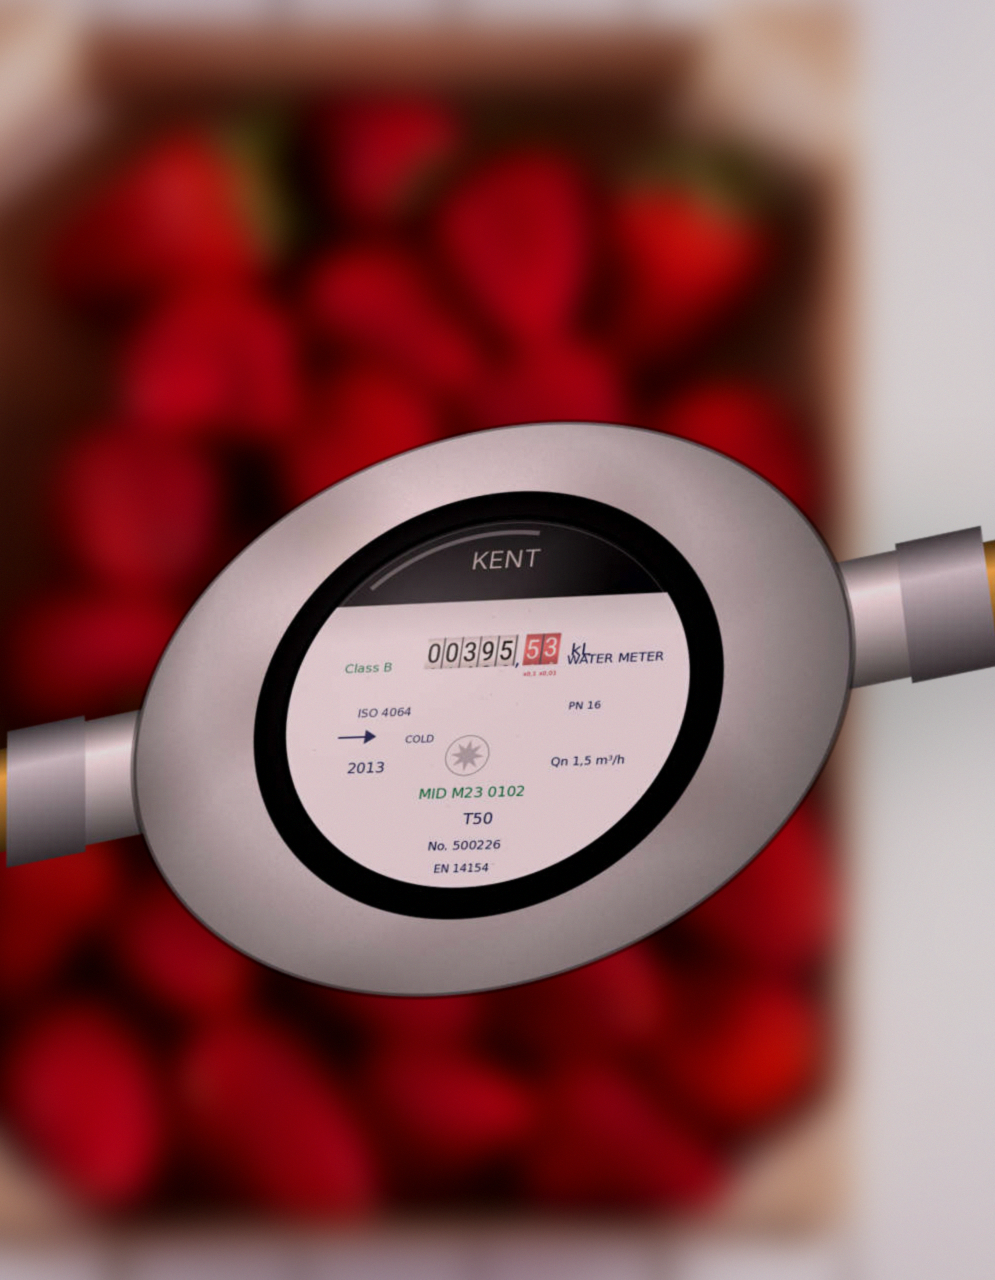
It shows 395.53; kL
